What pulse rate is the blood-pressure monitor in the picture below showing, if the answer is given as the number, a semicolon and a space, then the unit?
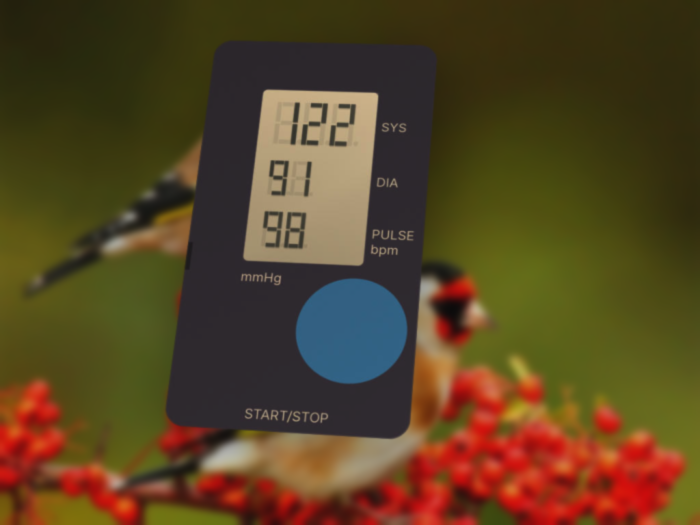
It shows 98; bpm
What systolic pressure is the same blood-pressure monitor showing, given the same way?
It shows 122; mmHg
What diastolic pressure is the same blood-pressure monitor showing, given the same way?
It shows 91; mmHg
